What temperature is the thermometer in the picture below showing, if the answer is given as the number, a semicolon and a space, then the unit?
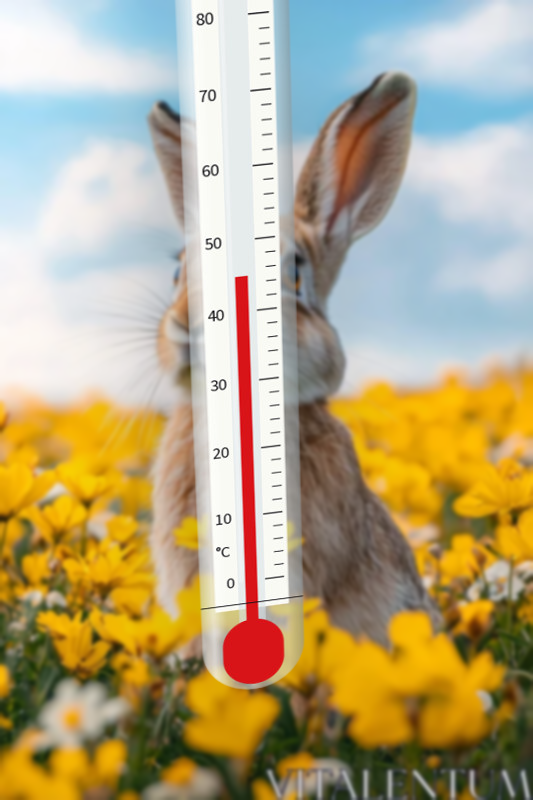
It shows 45; °C
